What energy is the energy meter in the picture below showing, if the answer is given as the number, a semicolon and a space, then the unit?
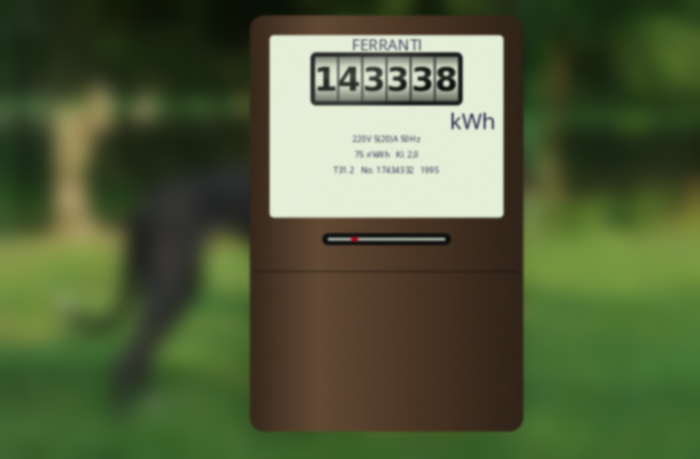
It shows 143338; kWh
